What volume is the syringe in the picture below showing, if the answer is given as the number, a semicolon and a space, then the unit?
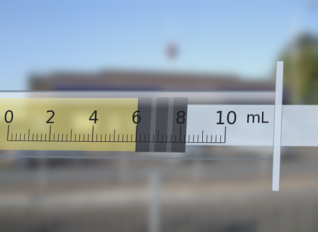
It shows 6; mL
